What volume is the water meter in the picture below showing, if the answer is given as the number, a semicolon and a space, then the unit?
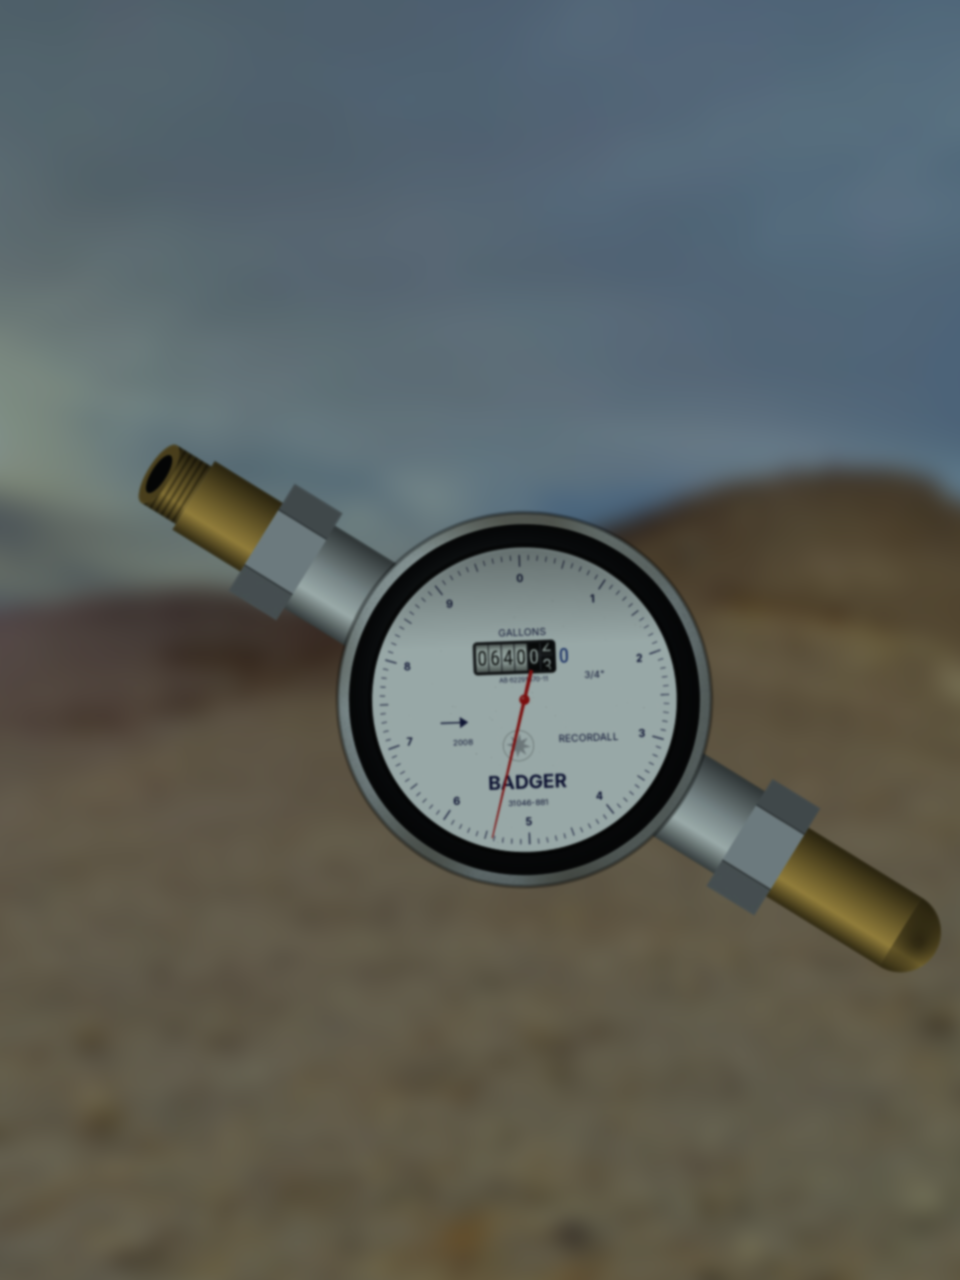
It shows 640025.4; gal
